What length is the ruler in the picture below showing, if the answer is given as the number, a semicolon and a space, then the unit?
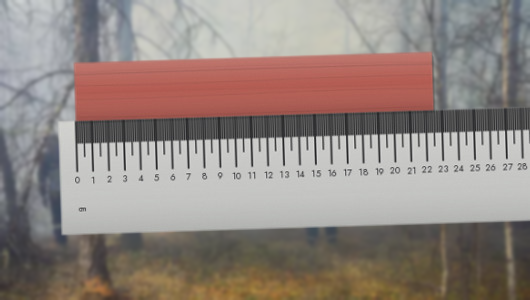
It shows 22.5; cm
